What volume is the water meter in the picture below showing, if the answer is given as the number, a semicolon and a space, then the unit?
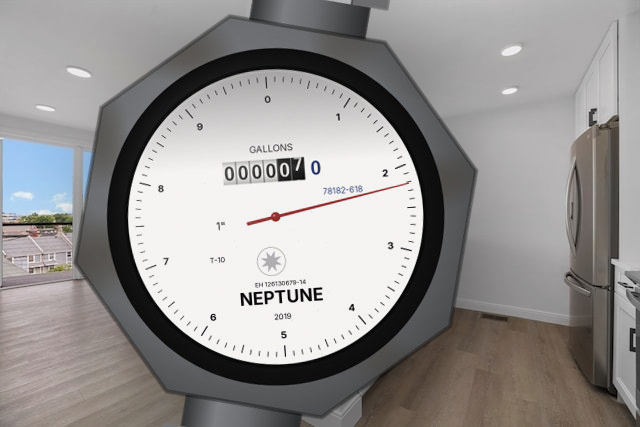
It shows 72.2; gal
